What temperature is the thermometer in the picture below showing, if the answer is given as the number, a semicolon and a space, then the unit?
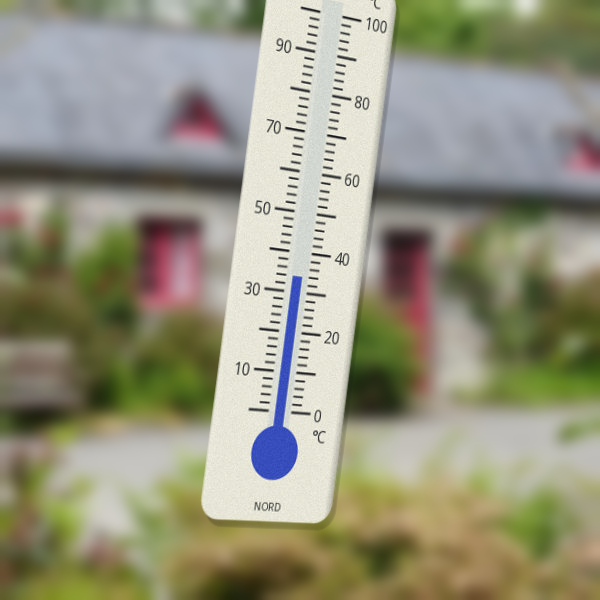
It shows 34; °C
